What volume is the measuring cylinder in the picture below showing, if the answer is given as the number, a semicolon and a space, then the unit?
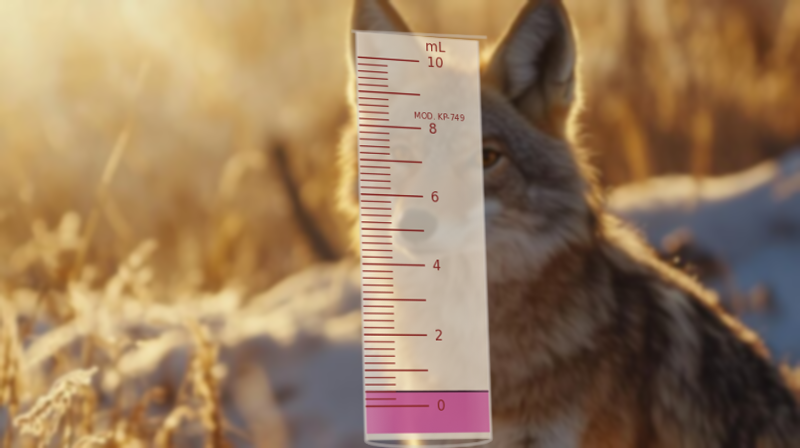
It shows 0.4; mL
